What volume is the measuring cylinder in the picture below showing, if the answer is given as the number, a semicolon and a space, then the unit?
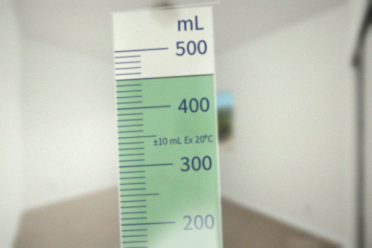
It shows 450; mL
